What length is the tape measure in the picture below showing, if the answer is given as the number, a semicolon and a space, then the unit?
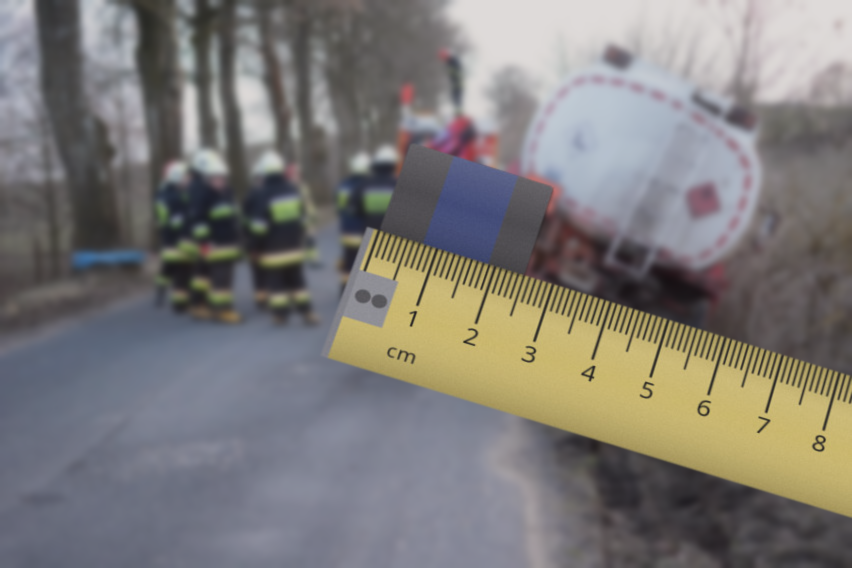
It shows 2.5; cm
